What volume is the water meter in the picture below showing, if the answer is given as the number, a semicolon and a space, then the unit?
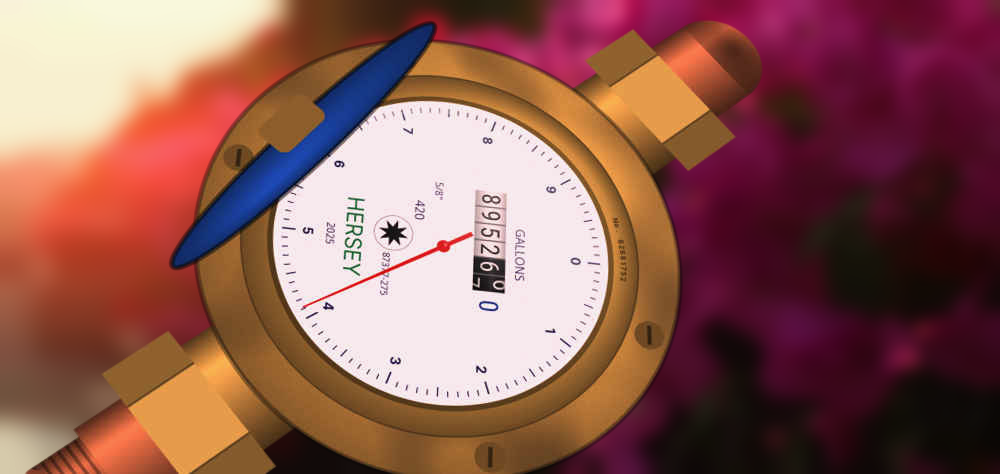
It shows 8952664.1; gal
